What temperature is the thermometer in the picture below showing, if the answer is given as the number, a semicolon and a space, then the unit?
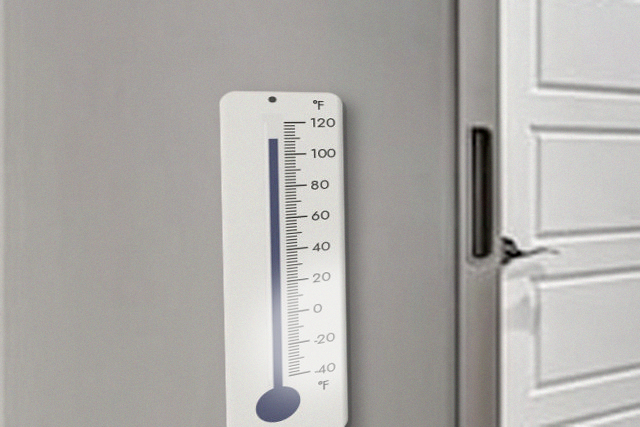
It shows 110; °F
